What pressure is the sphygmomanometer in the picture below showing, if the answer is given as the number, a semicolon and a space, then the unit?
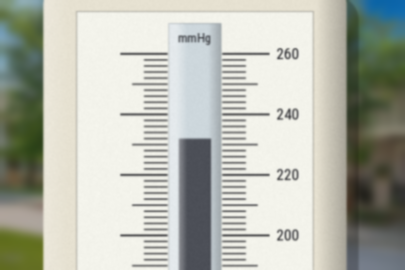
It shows 232; mmHg
